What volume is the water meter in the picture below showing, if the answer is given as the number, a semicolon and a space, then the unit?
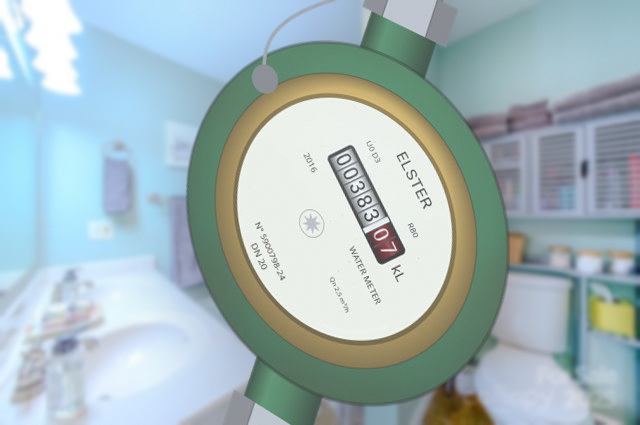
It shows 383.07; kL
